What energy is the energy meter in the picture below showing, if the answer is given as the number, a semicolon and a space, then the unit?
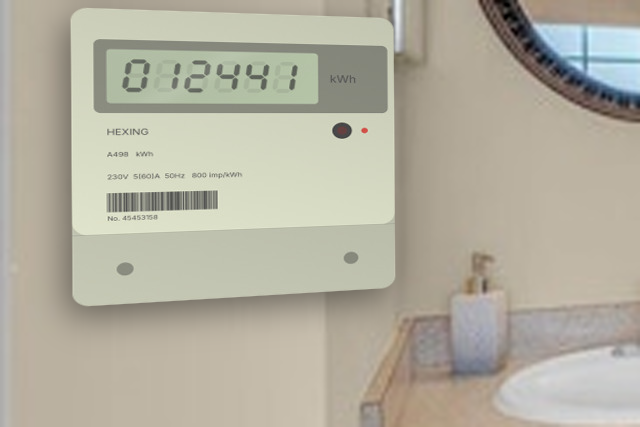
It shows 12441; kWh
